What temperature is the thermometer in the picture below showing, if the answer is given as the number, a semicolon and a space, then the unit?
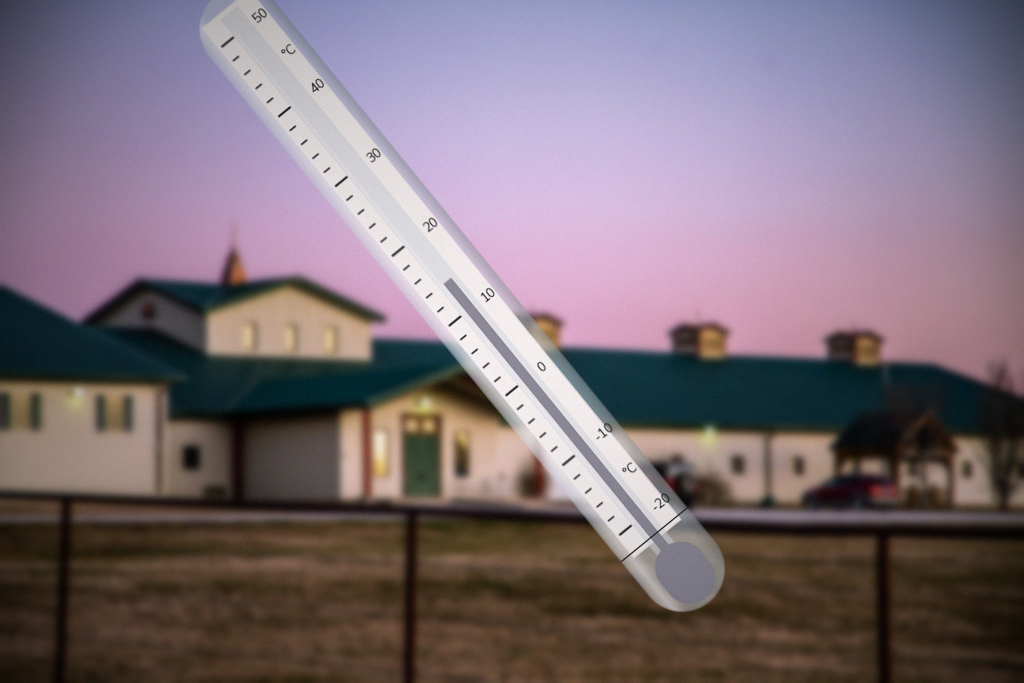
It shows 14; °C
